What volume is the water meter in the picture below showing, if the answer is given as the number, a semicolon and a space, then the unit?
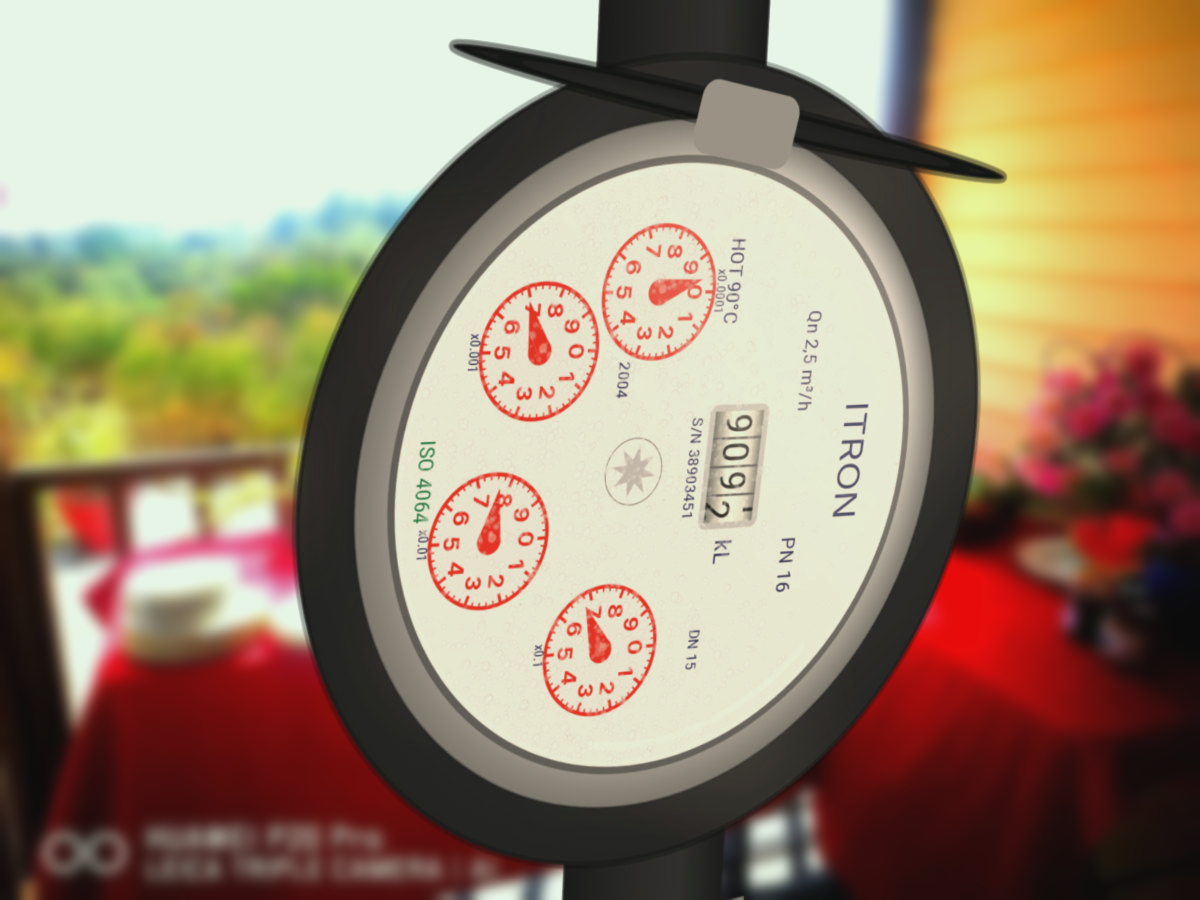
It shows 9091.6769; kL
